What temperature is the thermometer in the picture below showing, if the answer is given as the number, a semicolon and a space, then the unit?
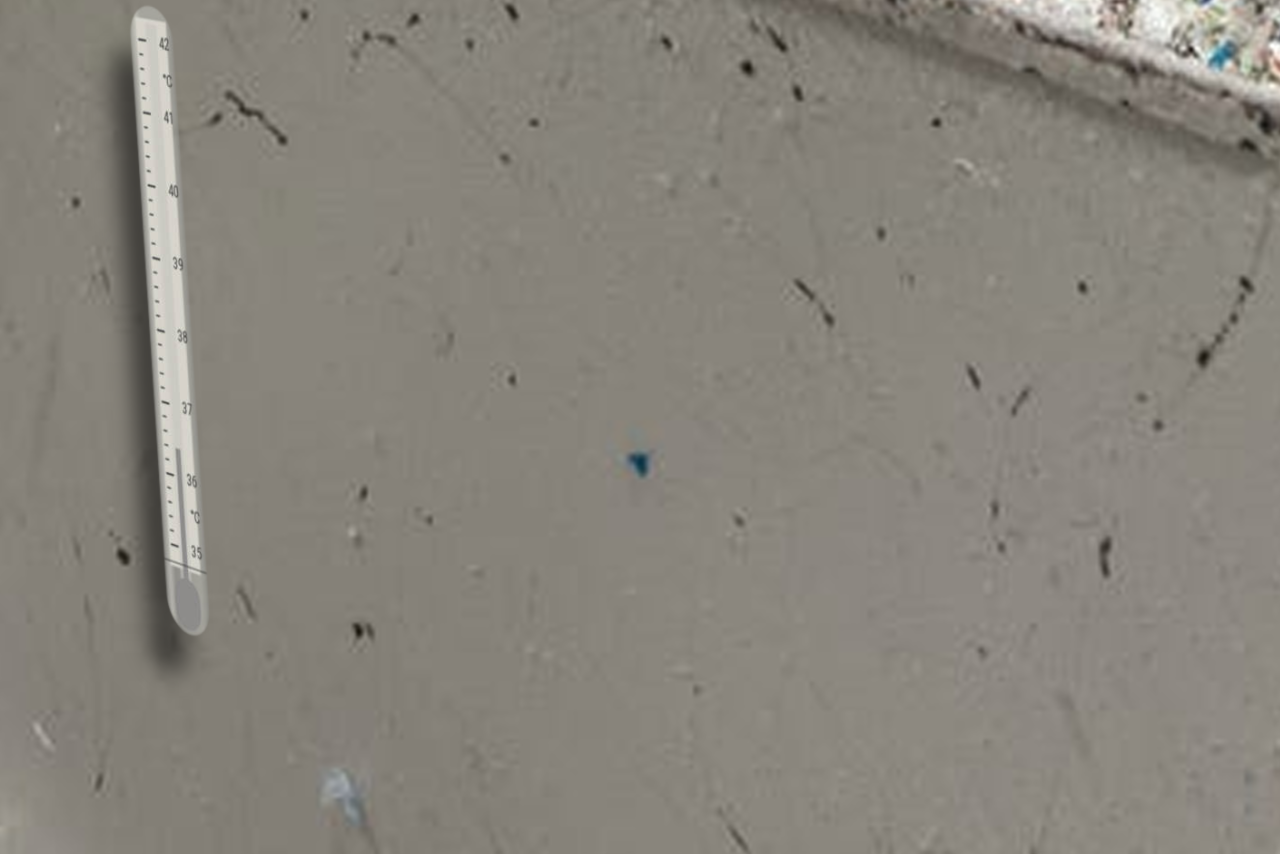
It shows 36.4; °C
